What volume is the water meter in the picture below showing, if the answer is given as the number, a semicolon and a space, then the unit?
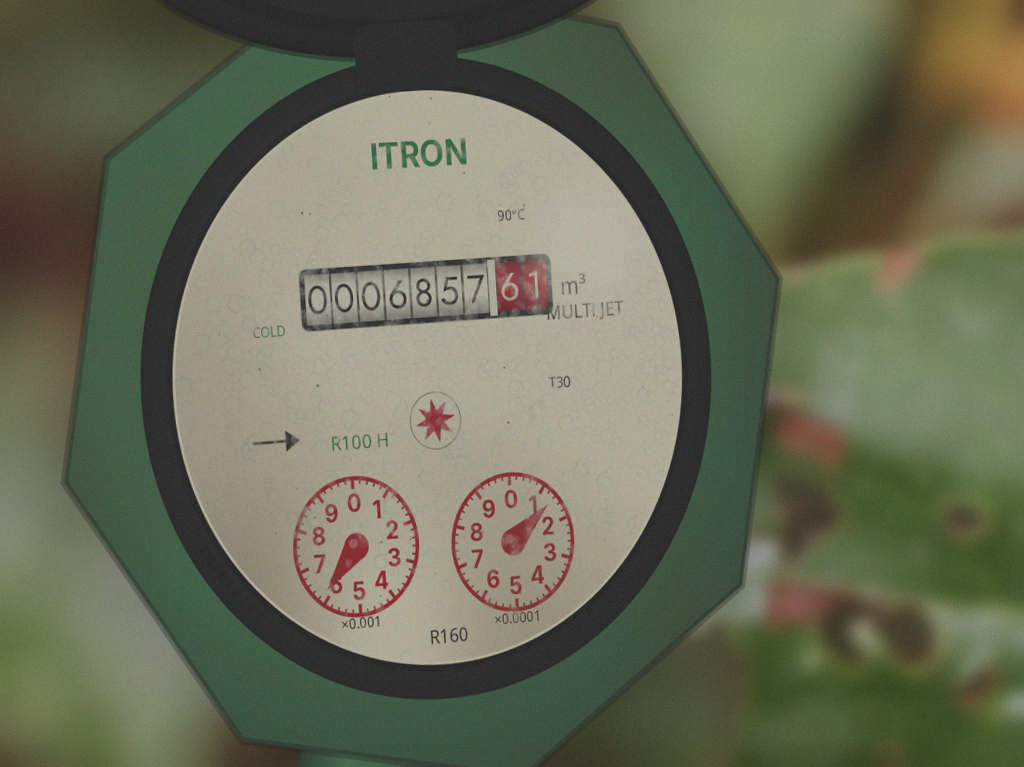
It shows 6857.6161; m³
